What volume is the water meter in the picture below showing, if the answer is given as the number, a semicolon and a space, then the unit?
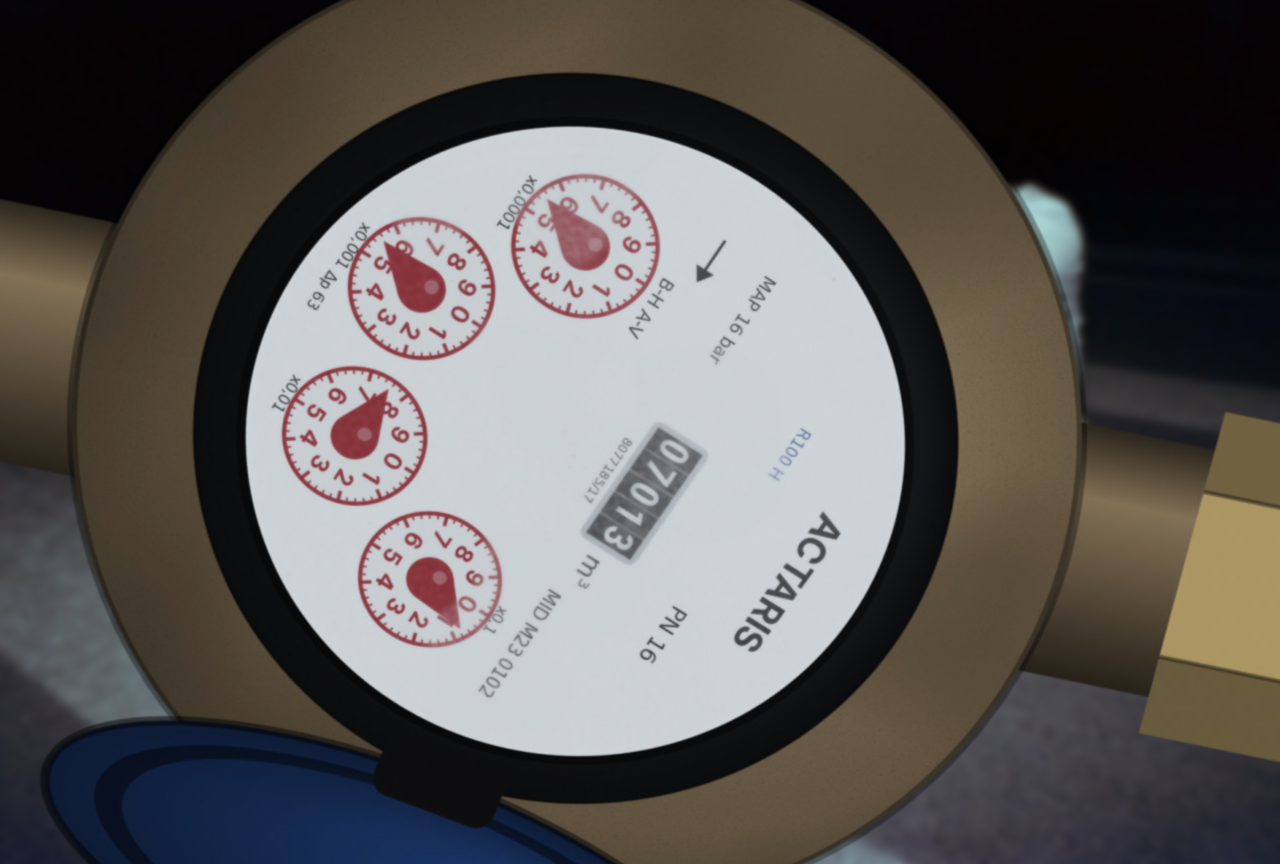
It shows 7013.0755; m³
